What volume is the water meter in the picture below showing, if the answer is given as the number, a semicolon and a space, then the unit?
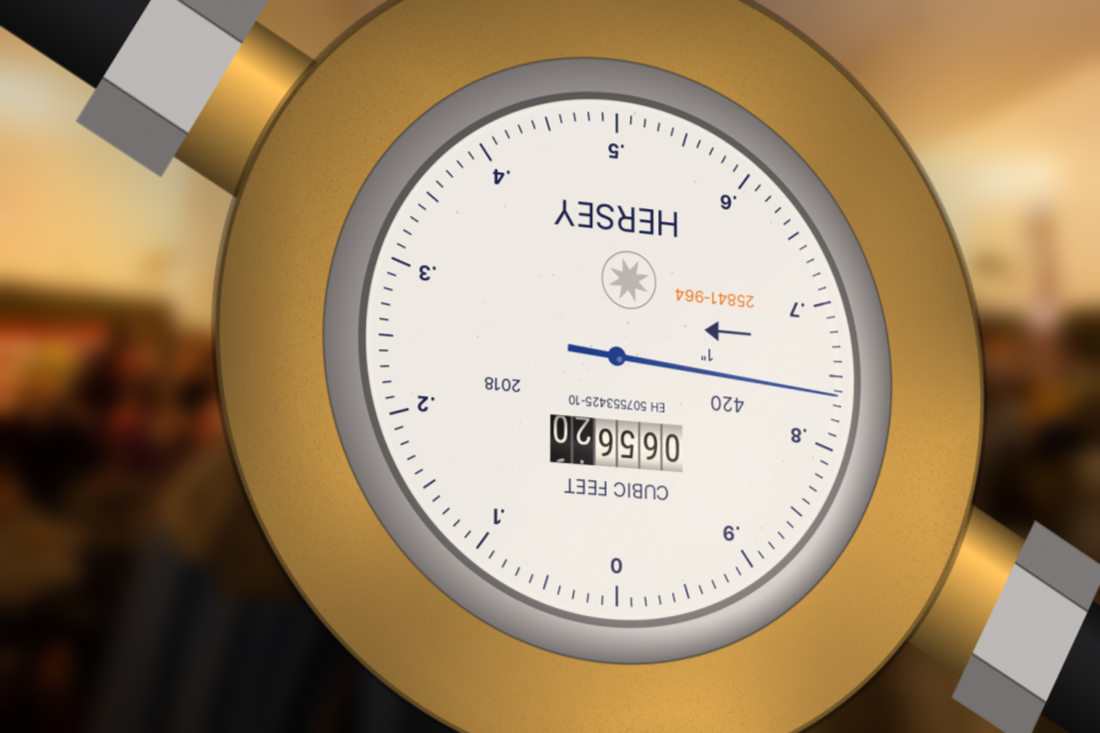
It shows 65619.76; ft³
